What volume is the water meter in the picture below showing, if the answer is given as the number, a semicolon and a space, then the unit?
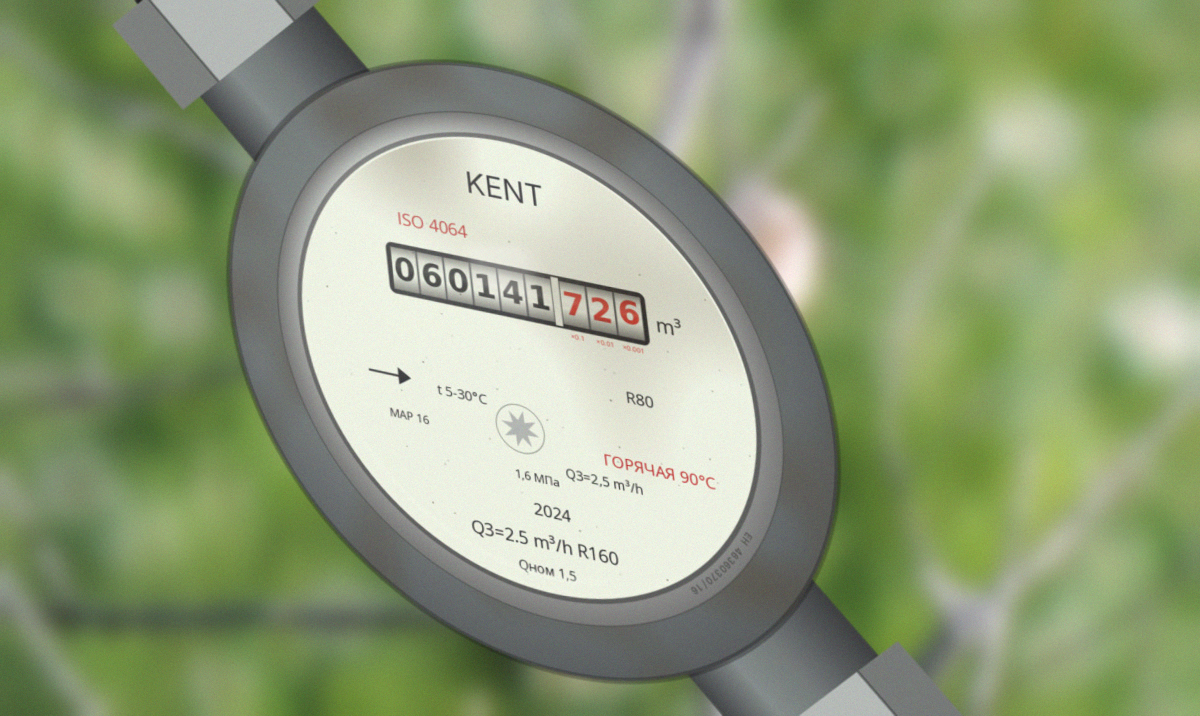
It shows 60141.726; m³
